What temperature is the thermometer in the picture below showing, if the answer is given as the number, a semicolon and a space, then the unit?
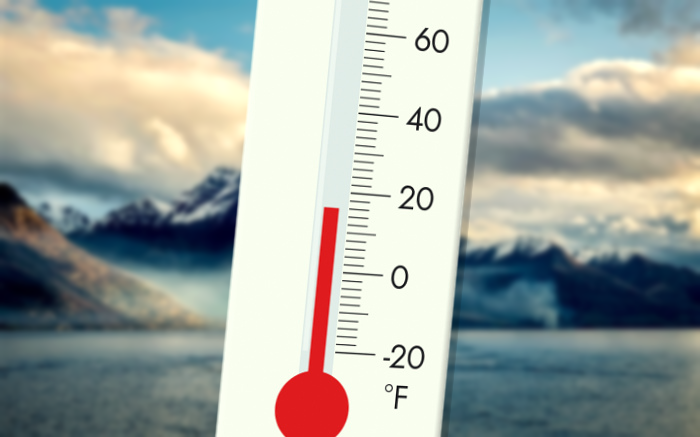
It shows 16; °F
